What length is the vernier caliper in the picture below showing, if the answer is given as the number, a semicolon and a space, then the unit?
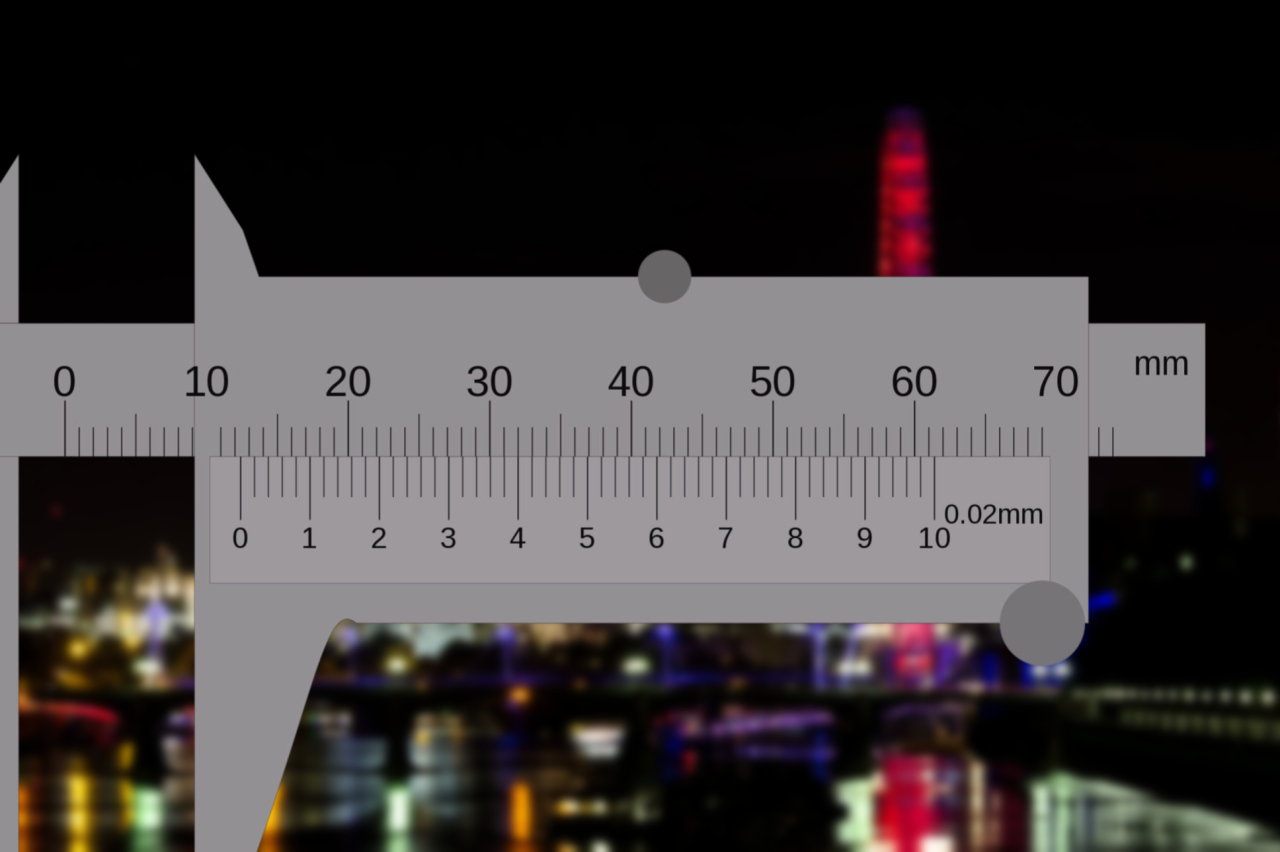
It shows 12.4; mm
